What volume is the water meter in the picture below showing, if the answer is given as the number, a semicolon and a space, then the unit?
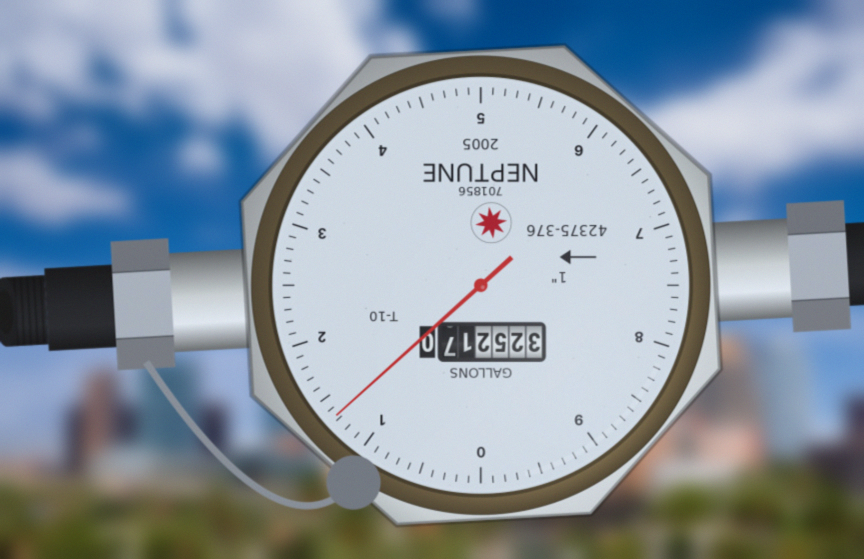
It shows 3252171.3; gal
